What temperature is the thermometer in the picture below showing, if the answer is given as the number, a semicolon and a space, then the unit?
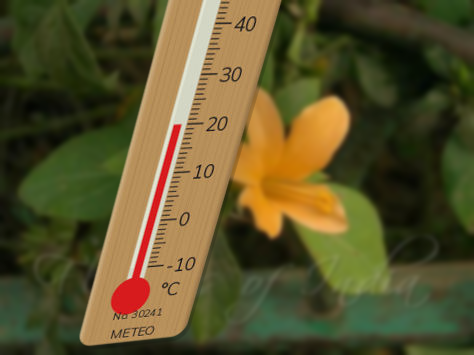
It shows 20; °C
